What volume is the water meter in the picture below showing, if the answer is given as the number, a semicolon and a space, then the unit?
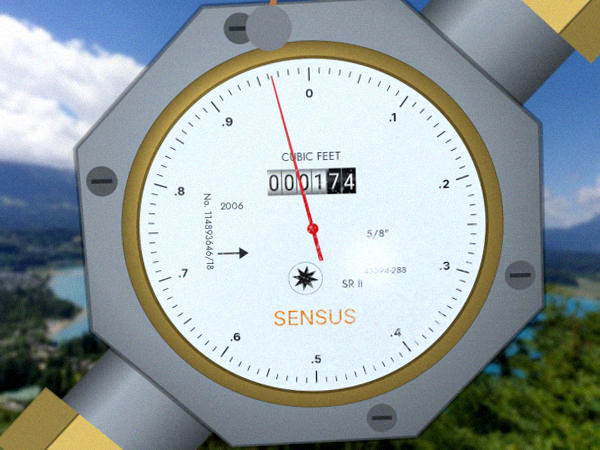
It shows 173.96; ft³
